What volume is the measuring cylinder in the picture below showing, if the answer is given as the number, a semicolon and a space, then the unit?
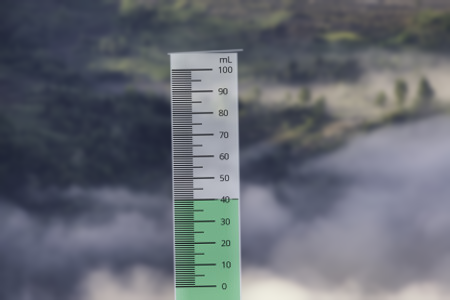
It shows 40; mL
